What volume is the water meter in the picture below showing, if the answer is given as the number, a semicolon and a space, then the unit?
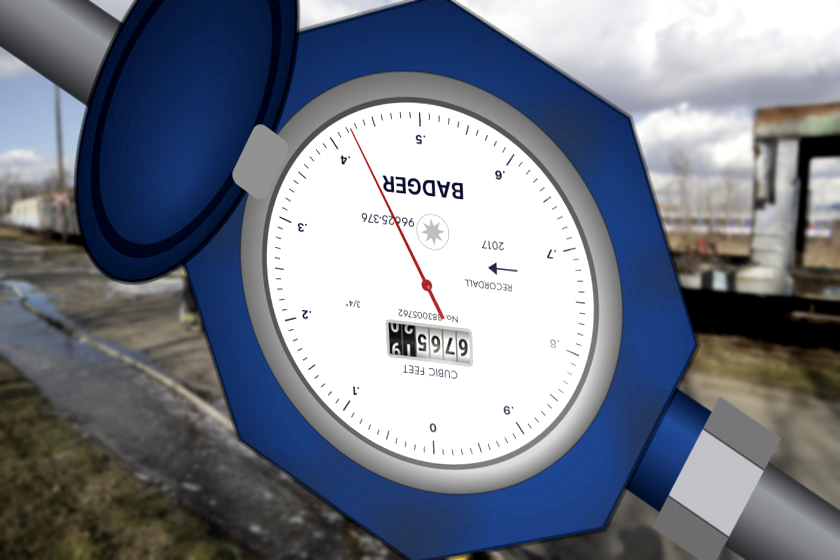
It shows 676519.42; ft³
